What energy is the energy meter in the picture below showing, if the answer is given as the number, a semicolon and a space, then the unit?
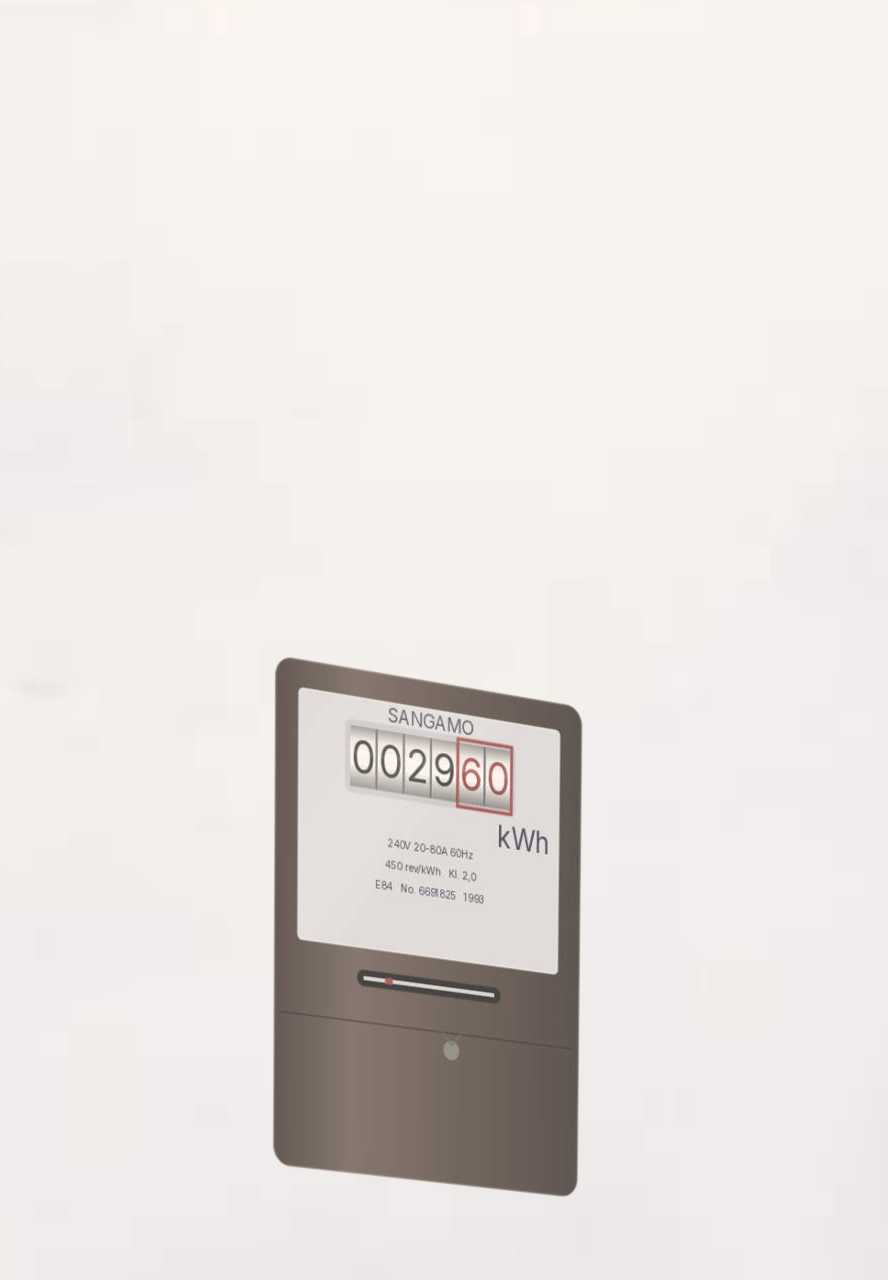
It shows 29.60; kWh
